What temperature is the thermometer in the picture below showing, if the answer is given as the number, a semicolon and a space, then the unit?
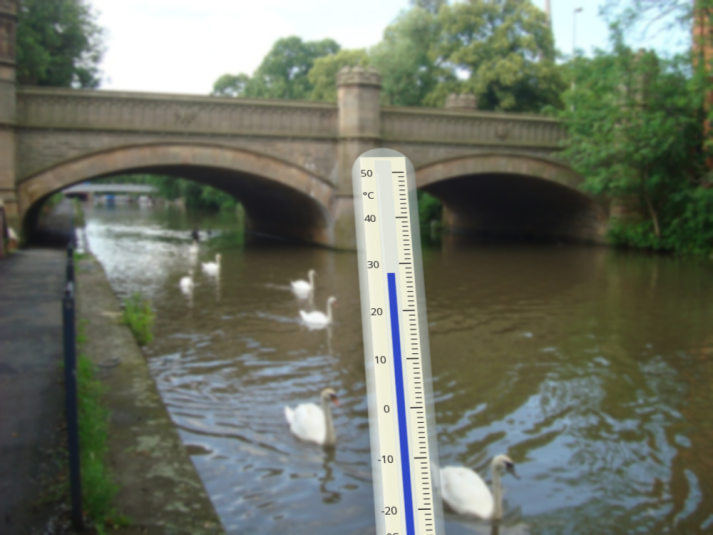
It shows 28; °C
